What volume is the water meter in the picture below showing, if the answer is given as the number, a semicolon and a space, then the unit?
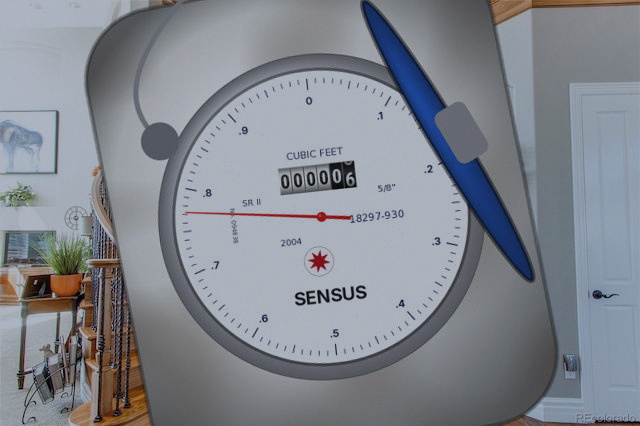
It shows 5.77; ft³
